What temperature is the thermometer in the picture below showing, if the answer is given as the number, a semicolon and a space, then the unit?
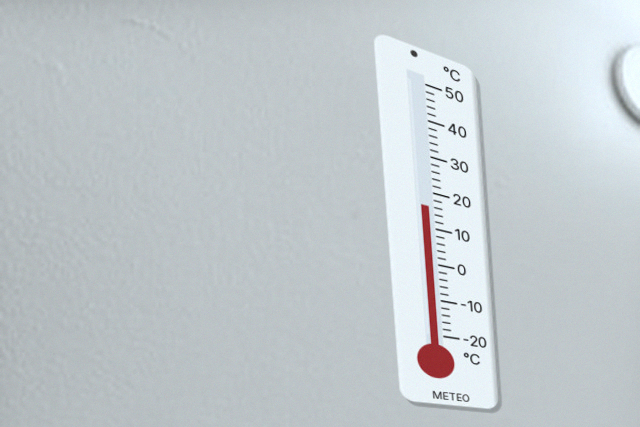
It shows 16; °C
